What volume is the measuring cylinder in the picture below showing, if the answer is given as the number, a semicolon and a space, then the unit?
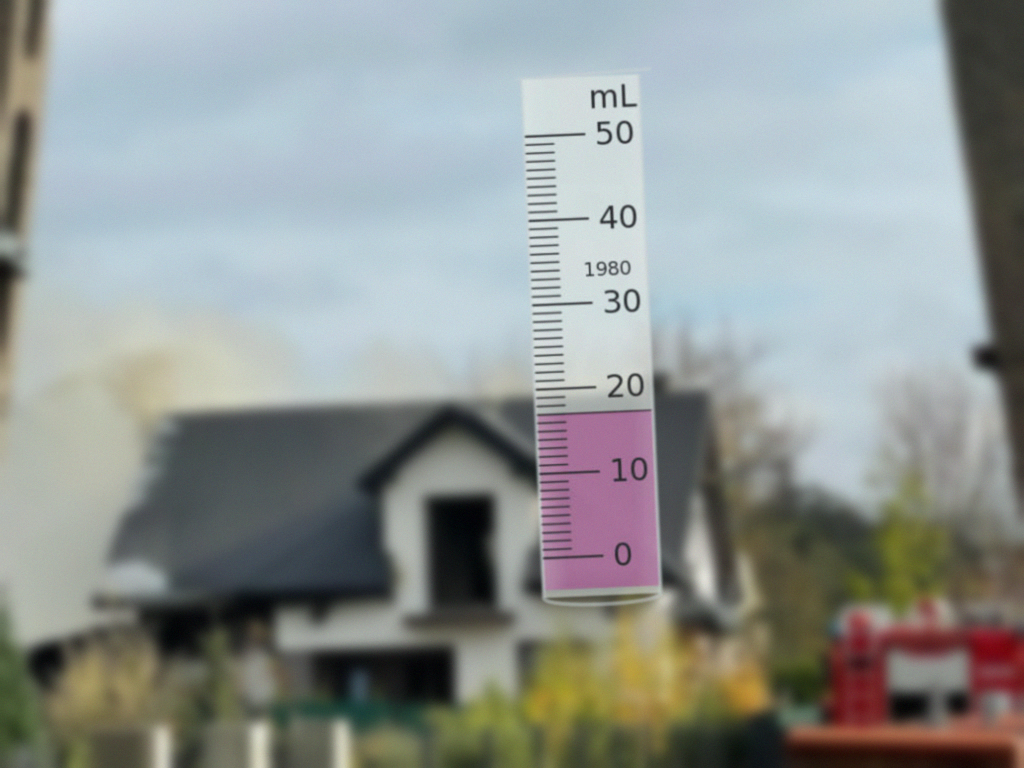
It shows 17; mL
